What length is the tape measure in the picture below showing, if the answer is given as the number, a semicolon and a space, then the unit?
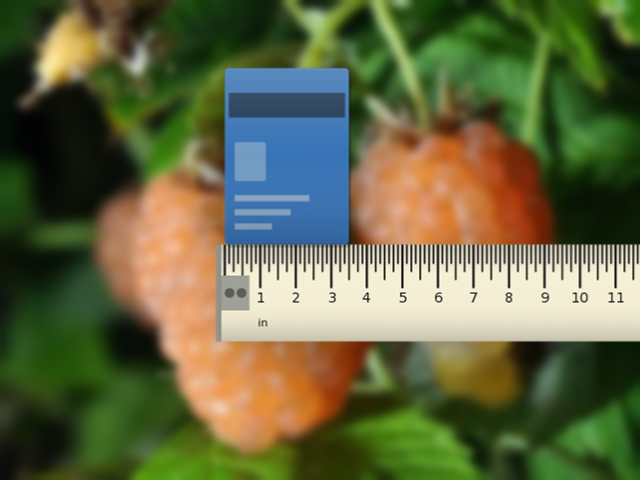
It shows 3.5; in
